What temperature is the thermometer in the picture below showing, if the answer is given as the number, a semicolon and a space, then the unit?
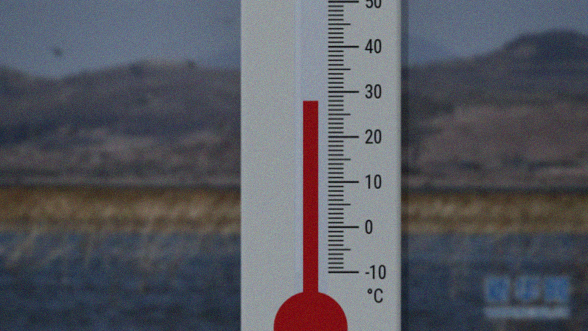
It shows 28; °C
